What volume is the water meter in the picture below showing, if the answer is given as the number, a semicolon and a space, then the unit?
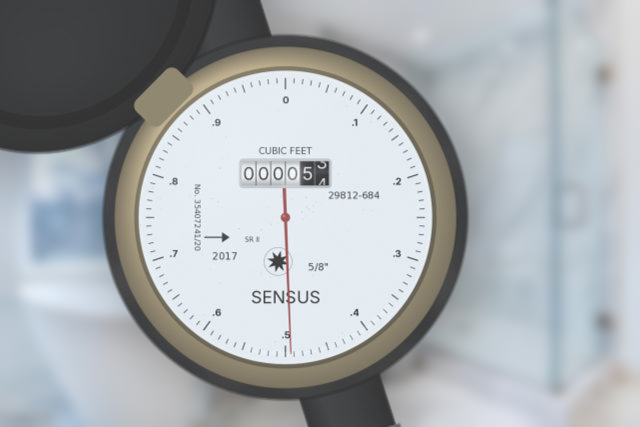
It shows 53.49; ft³
